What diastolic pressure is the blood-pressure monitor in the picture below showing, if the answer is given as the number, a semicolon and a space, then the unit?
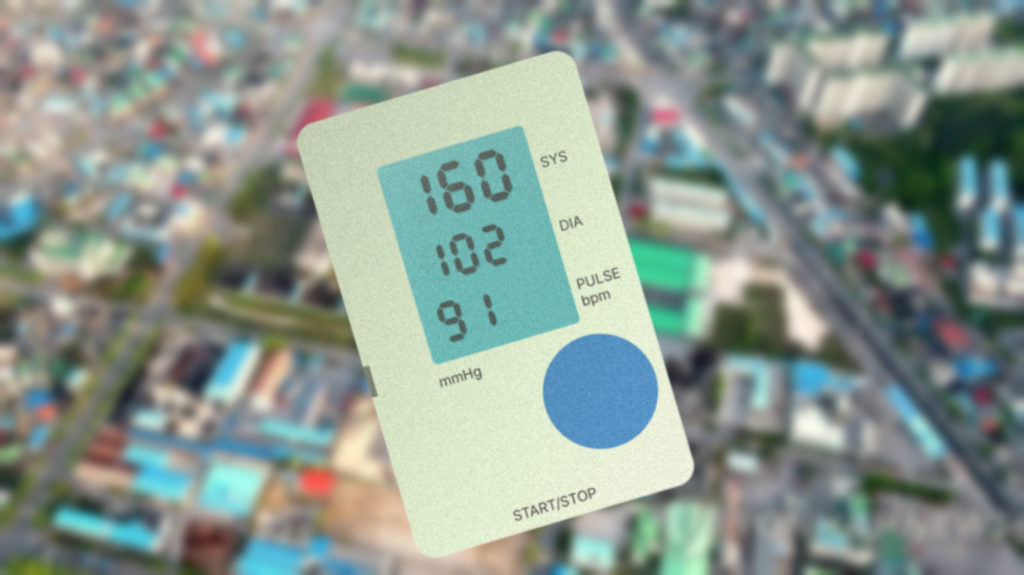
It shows 102; mmHg
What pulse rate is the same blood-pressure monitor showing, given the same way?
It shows 91; bpm
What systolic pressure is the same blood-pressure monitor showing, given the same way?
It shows 160; mmHg
